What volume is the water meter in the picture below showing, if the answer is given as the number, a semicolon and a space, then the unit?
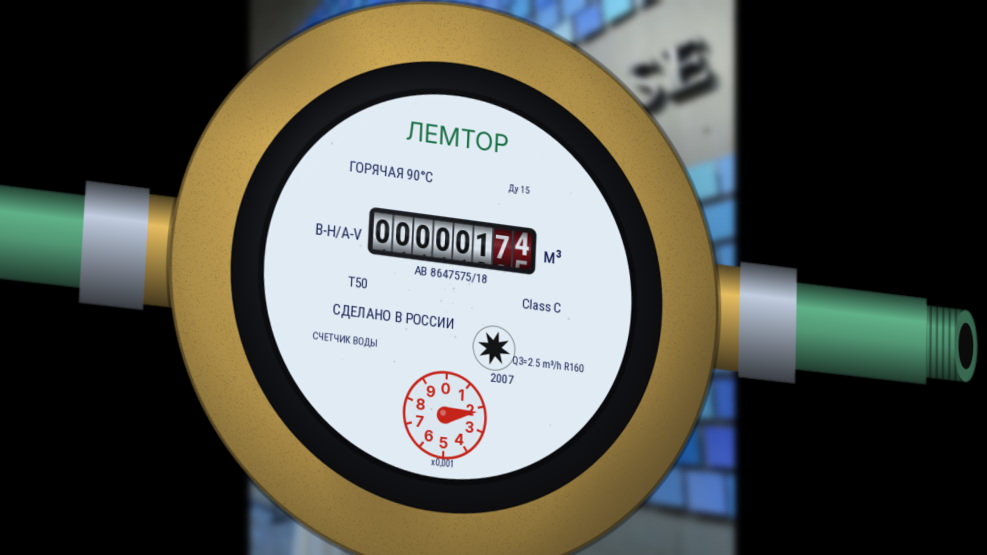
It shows 1.742; m³
